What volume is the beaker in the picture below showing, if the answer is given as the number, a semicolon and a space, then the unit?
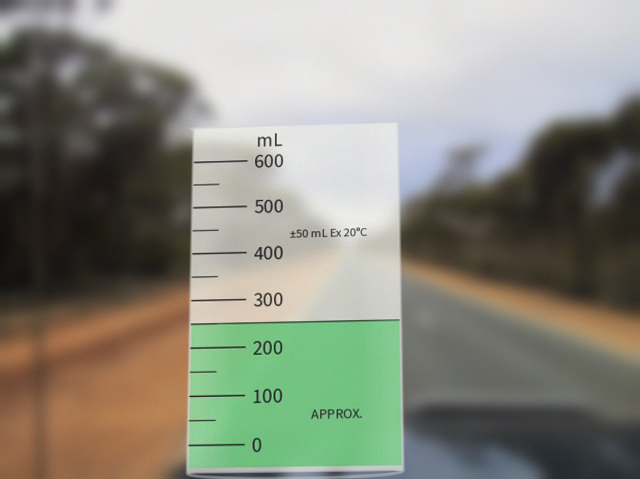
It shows 250; mL
